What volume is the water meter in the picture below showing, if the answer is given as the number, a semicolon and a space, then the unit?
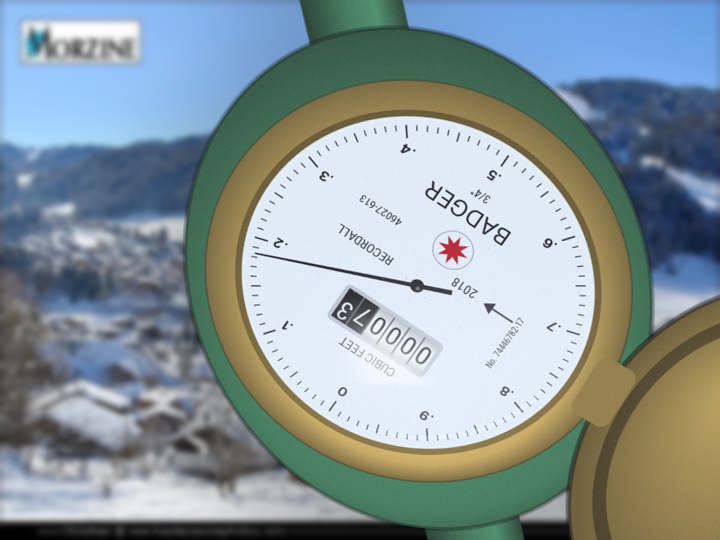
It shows 73.18; ft³
